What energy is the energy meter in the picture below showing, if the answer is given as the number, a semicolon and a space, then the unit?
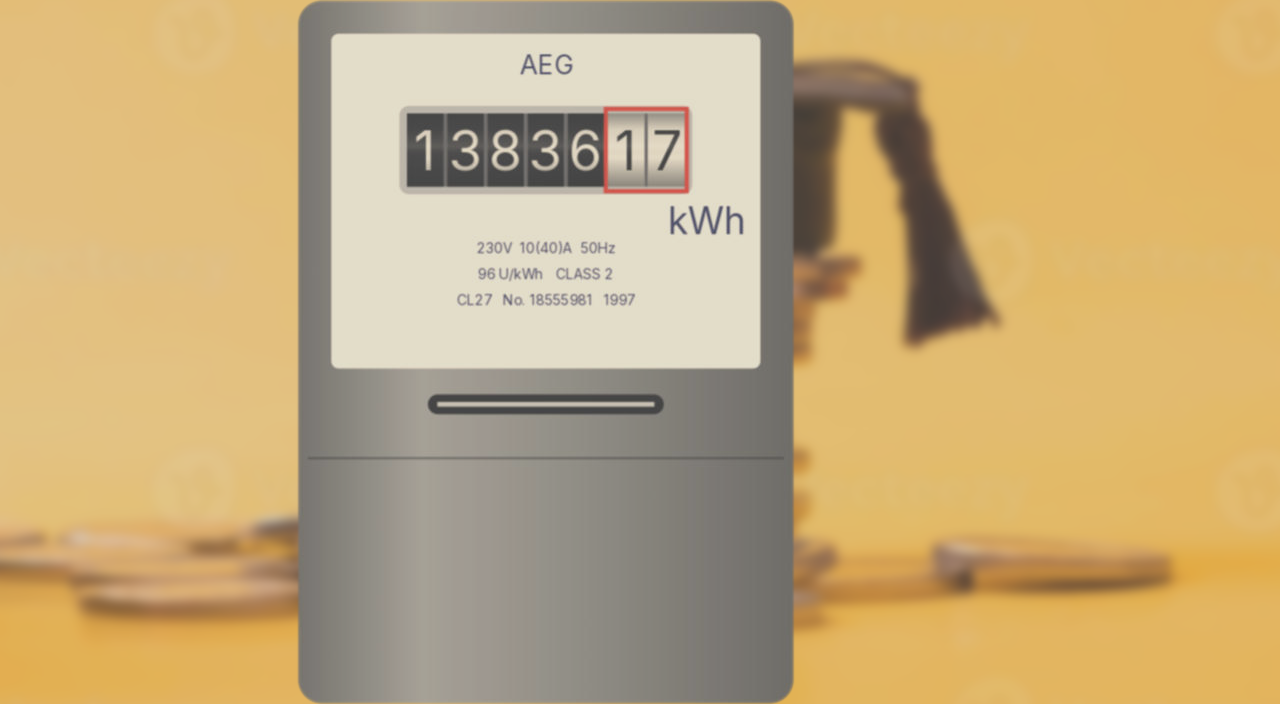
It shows 13836.17; kWh
